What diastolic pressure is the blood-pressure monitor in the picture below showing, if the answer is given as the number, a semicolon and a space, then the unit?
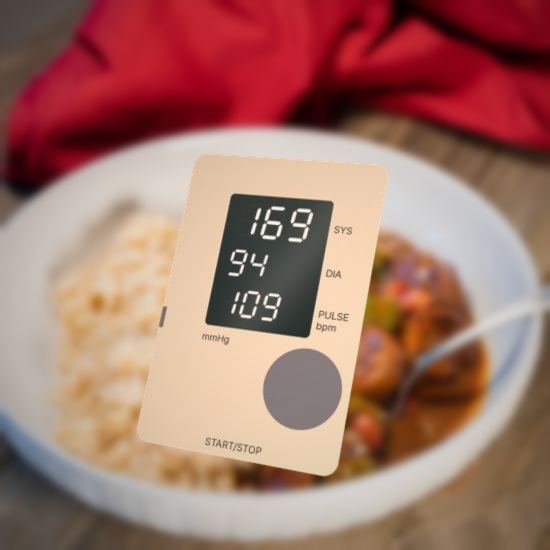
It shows 94; mmHg
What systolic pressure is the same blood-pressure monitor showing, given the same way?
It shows 169; mmHg
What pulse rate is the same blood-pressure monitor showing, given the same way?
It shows 109; bpm
